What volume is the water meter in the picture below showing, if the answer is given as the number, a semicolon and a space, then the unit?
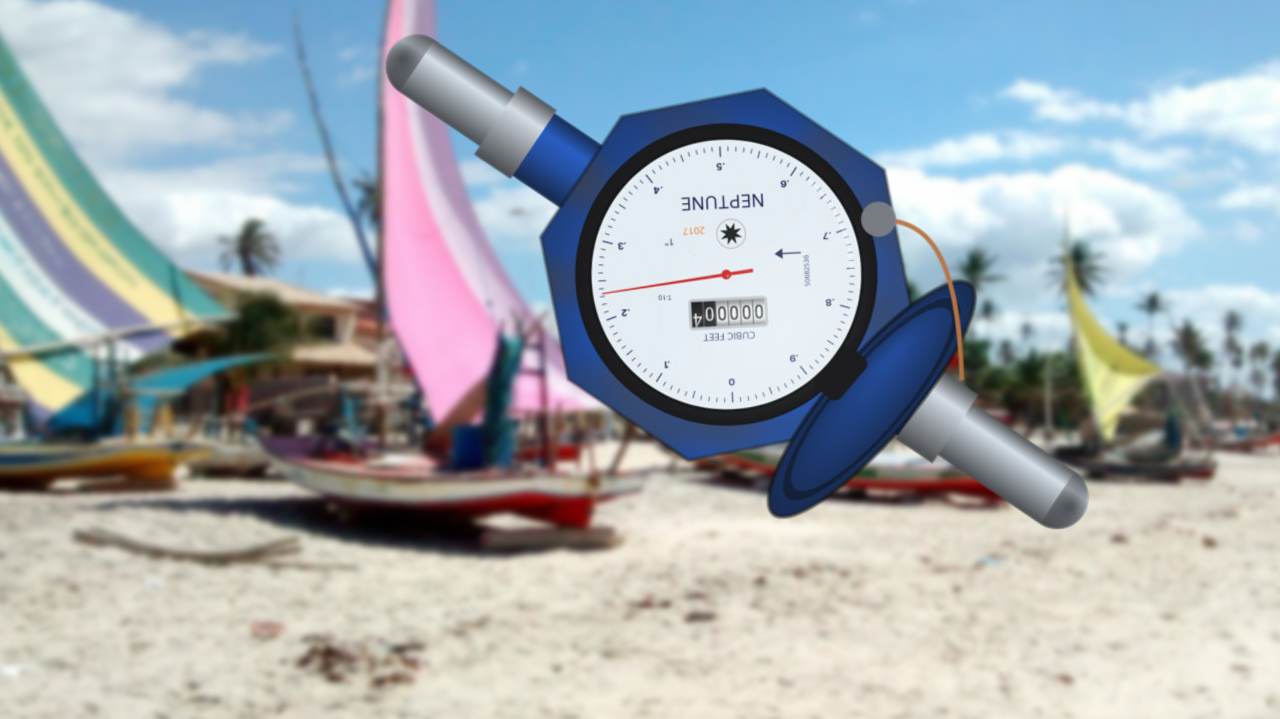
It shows 4.23; ft³
